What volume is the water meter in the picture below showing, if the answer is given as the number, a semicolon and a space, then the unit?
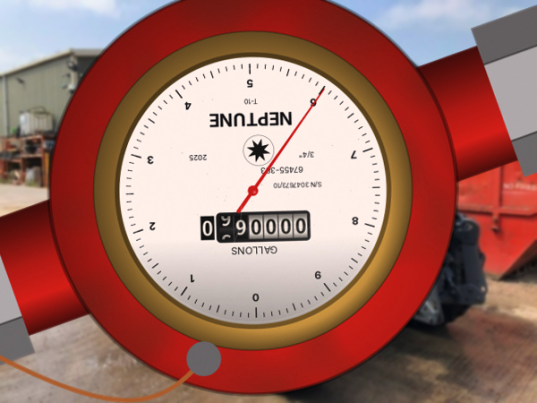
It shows 656.0; gal
